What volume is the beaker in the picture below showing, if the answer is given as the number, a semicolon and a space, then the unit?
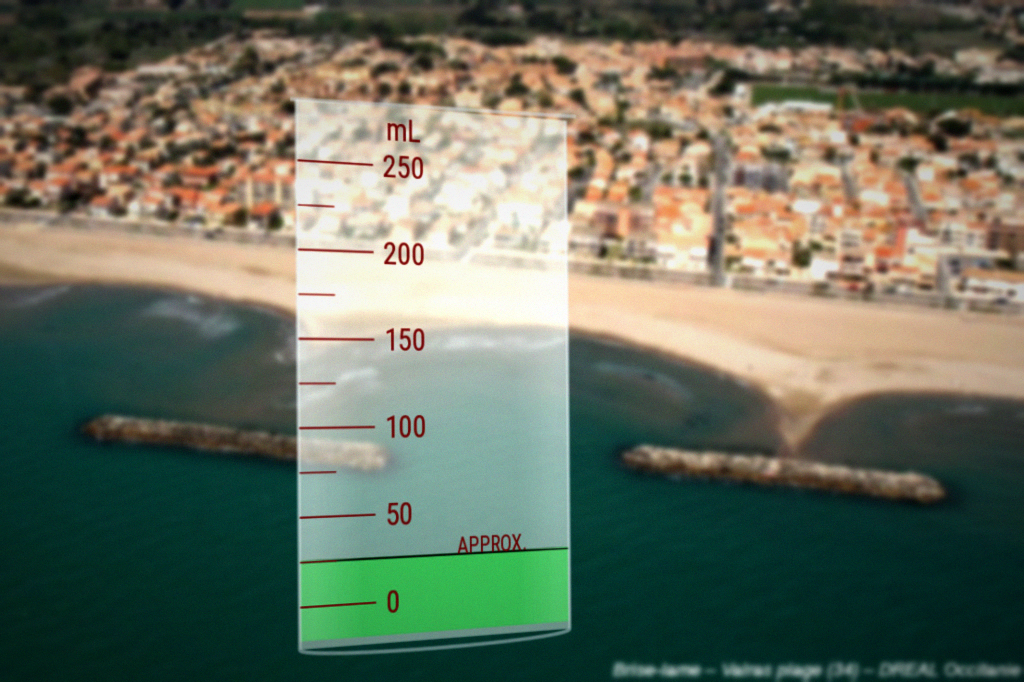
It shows 25; mL
